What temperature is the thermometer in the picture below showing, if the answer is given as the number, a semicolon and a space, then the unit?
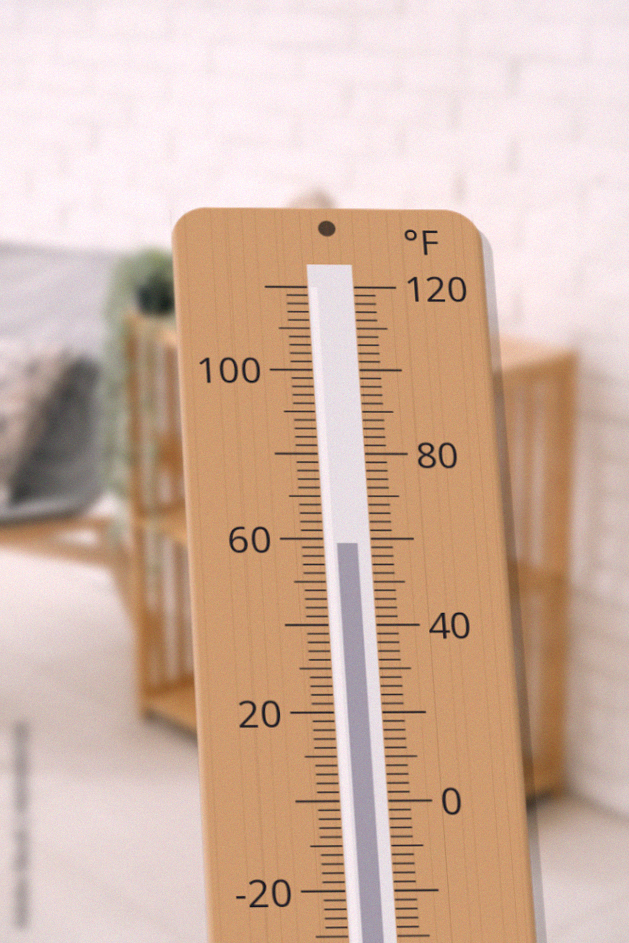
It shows 59; °F
